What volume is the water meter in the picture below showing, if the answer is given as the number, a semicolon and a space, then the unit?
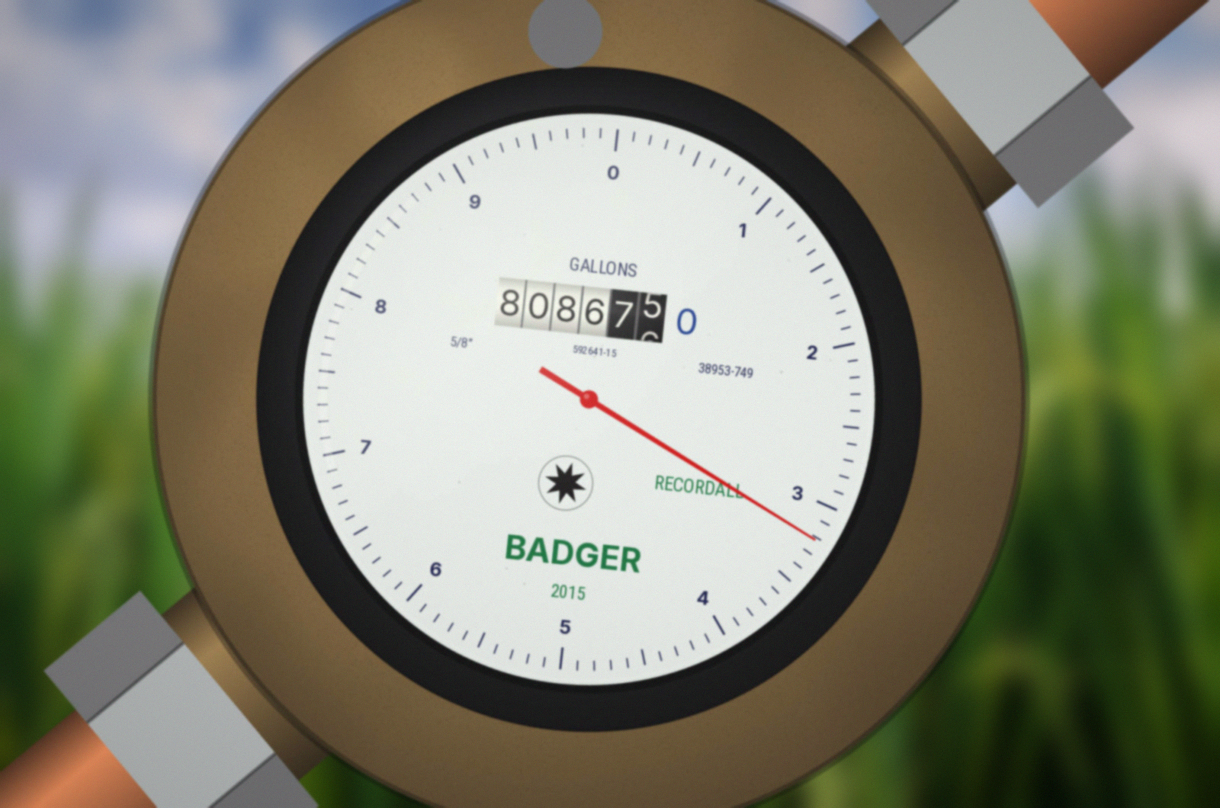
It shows 8086753.2; gal
